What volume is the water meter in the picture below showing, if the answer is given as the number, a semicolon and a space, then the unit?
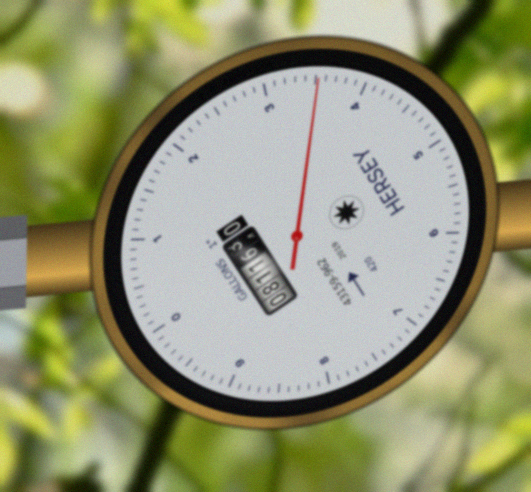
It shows 811633.5; gal
